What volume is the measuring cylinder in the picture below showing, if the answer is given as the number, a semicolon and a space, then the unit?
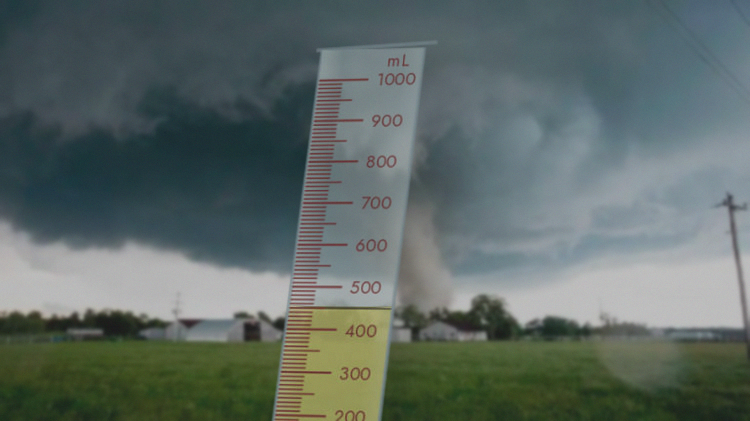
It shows 450; mL
